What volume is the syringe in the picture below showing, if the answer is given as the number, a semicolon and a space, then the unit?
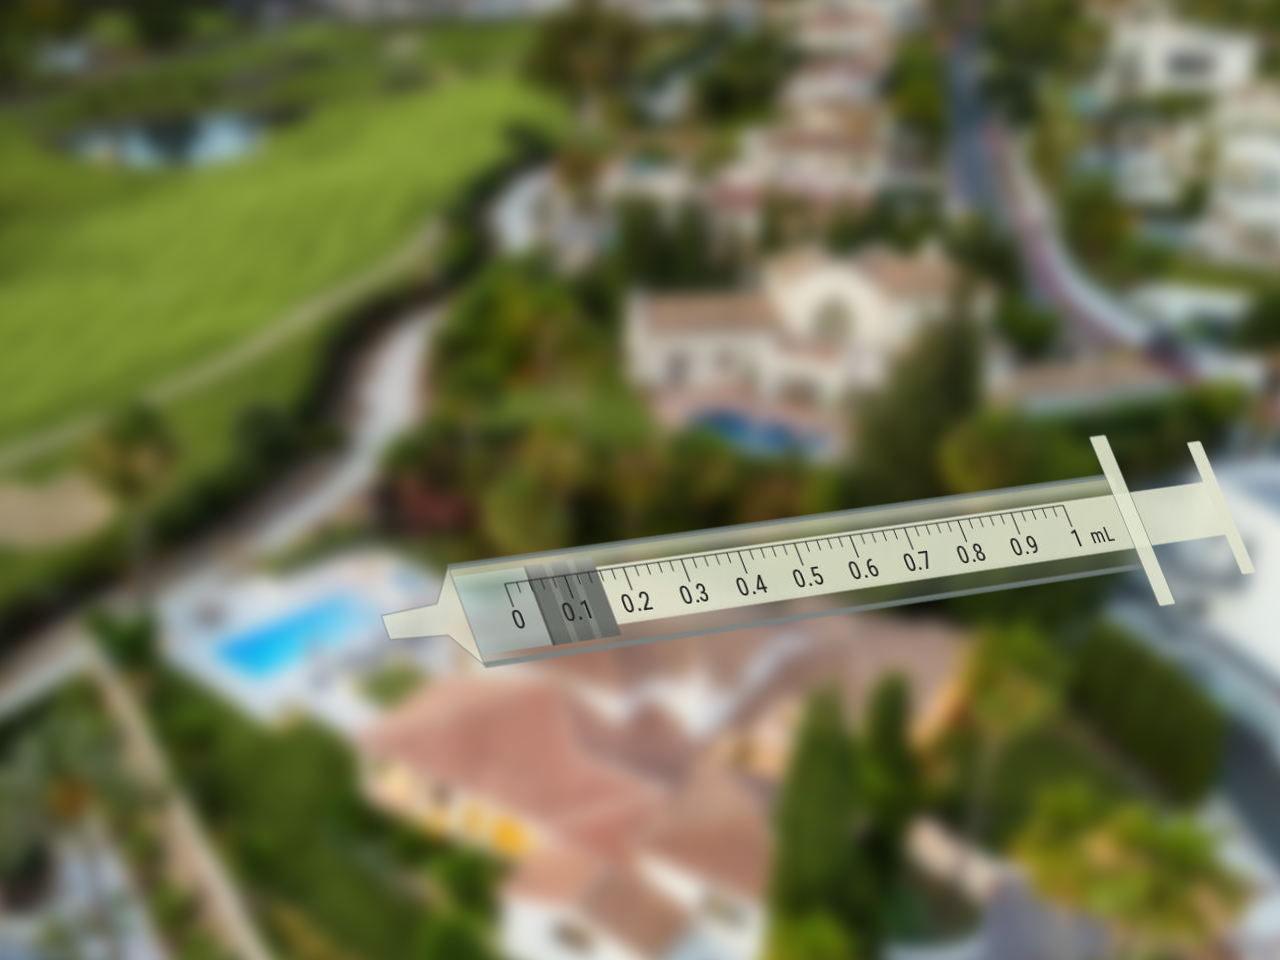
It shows 0.04; mL
